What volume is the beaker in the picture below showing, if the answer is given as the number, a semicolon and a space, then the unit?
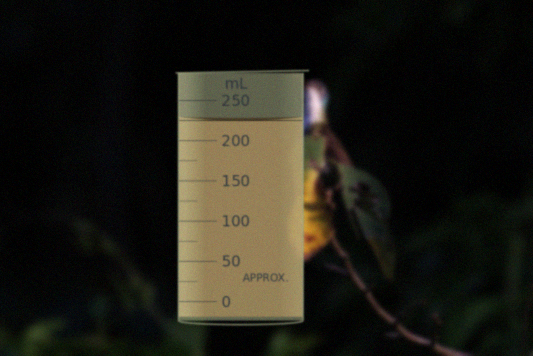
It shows 225; mL
